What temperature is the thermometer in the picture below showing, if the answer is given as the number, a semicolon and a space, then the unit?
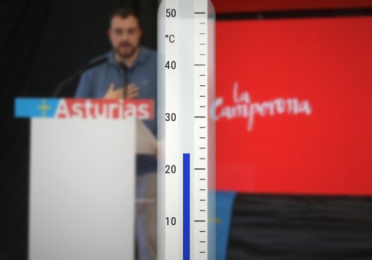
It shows 23; °C
